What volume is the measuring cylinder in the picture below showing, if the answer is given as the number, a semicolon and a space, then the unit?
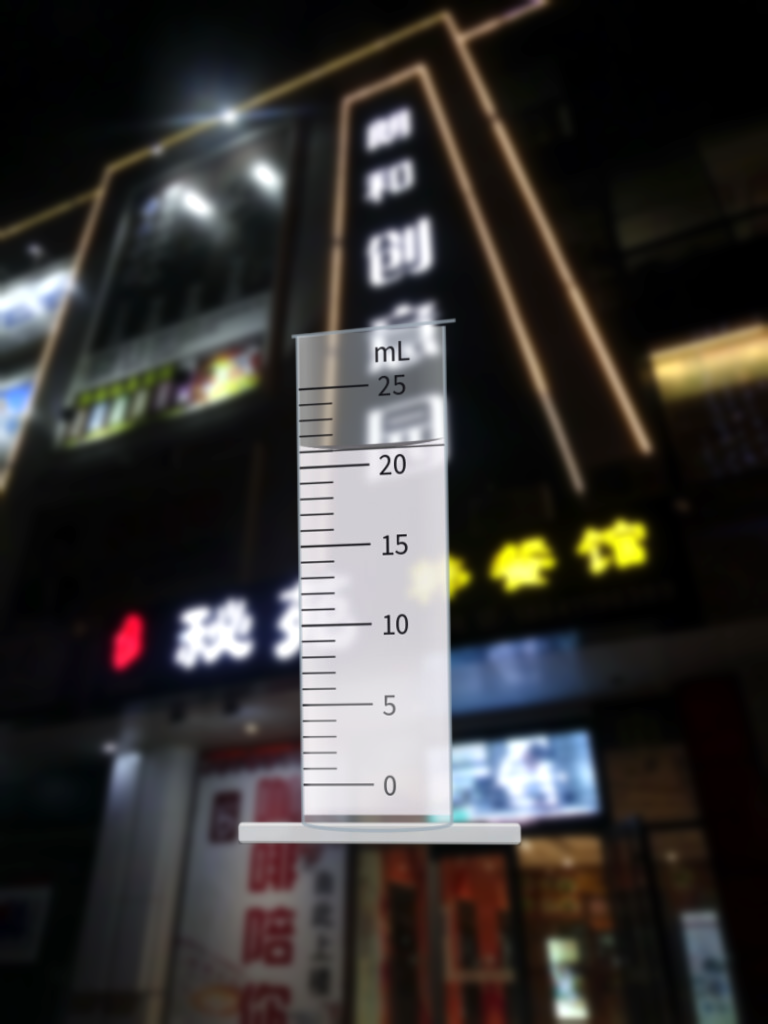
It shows 21; mL
